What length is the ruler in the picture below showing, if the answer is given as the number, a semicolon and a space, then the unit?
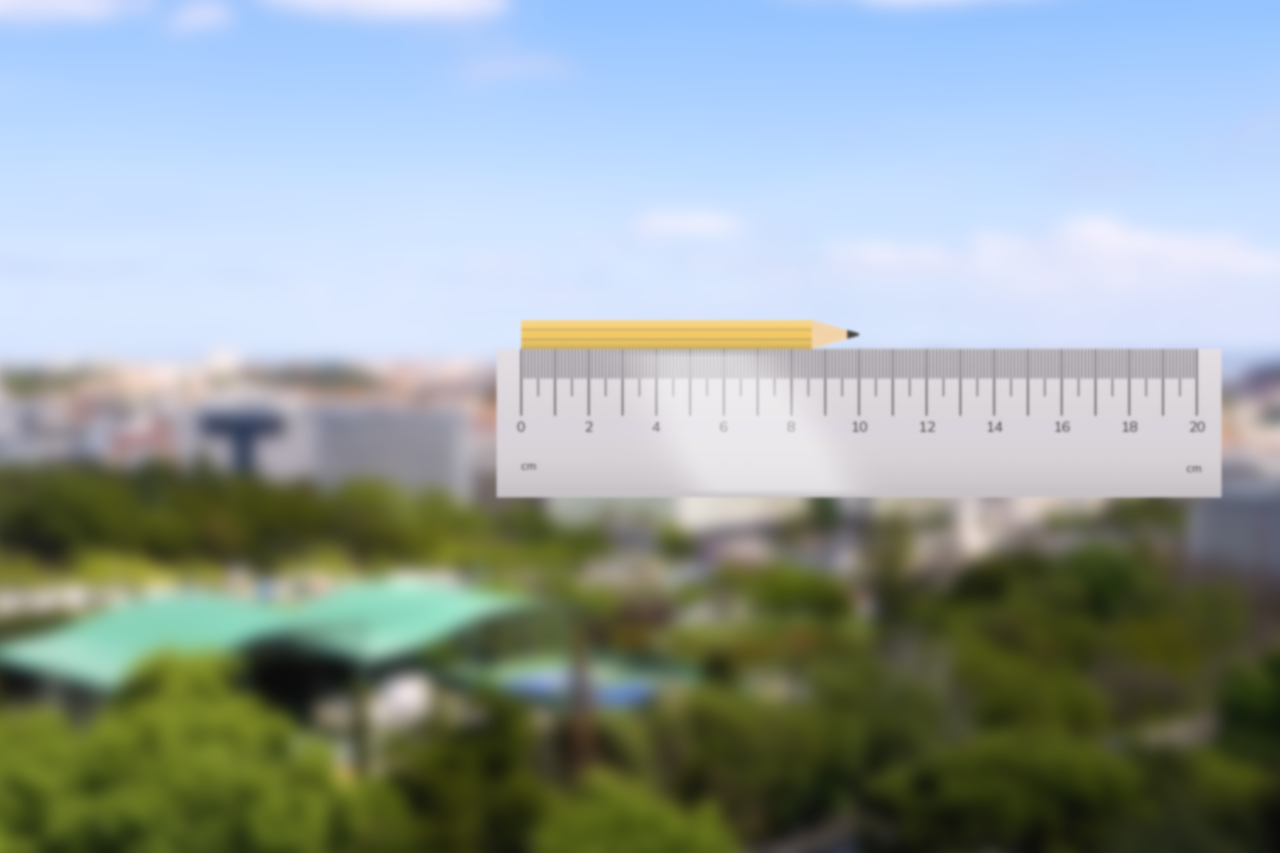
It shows 10; cm
